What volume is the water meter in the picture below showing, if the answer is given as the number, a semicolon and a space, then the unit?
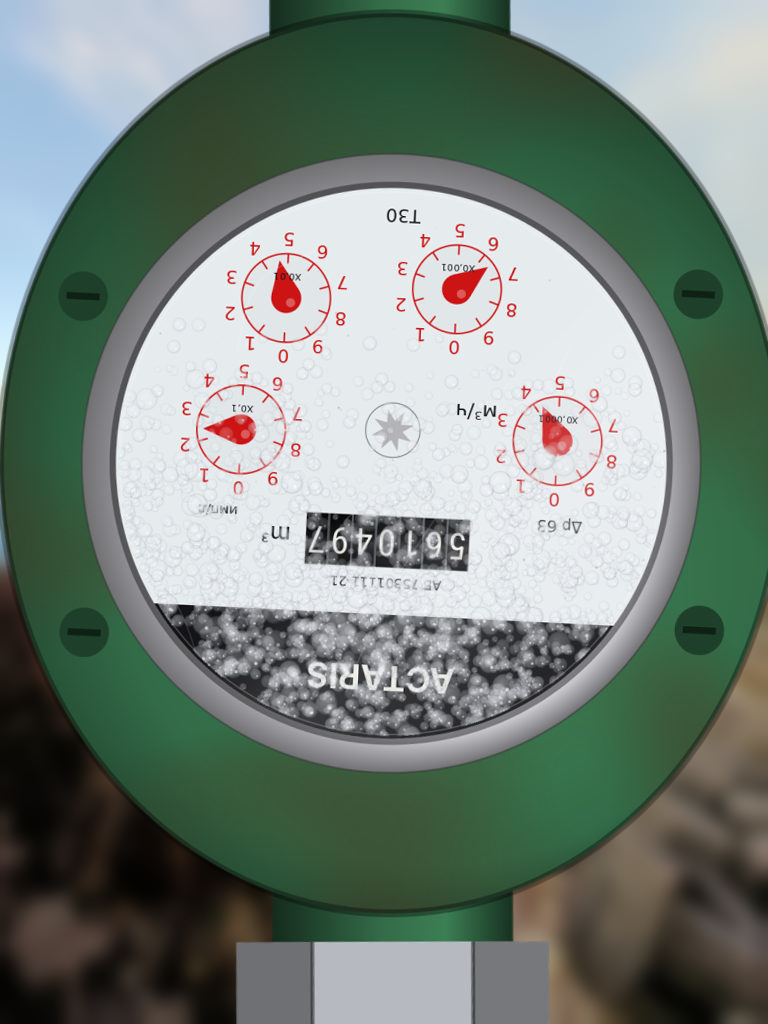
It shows 5610497.2464; m³
